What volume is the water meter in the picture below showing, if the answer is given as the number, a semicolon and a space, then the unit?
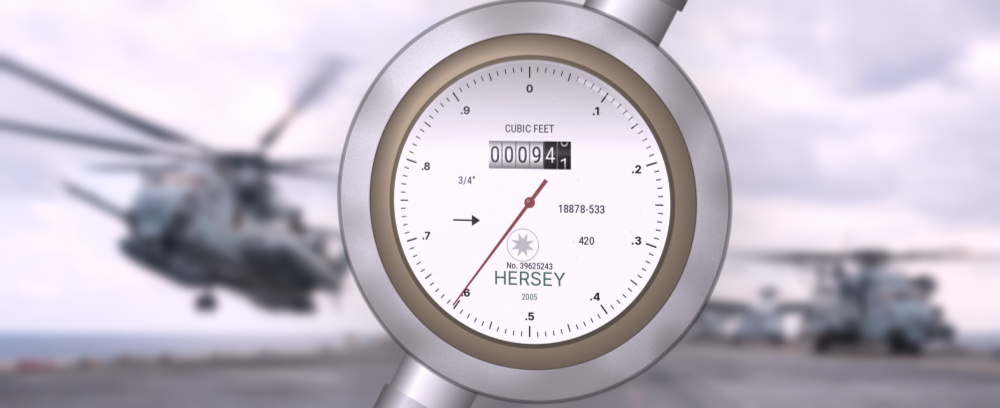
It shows 940.60; ft³
